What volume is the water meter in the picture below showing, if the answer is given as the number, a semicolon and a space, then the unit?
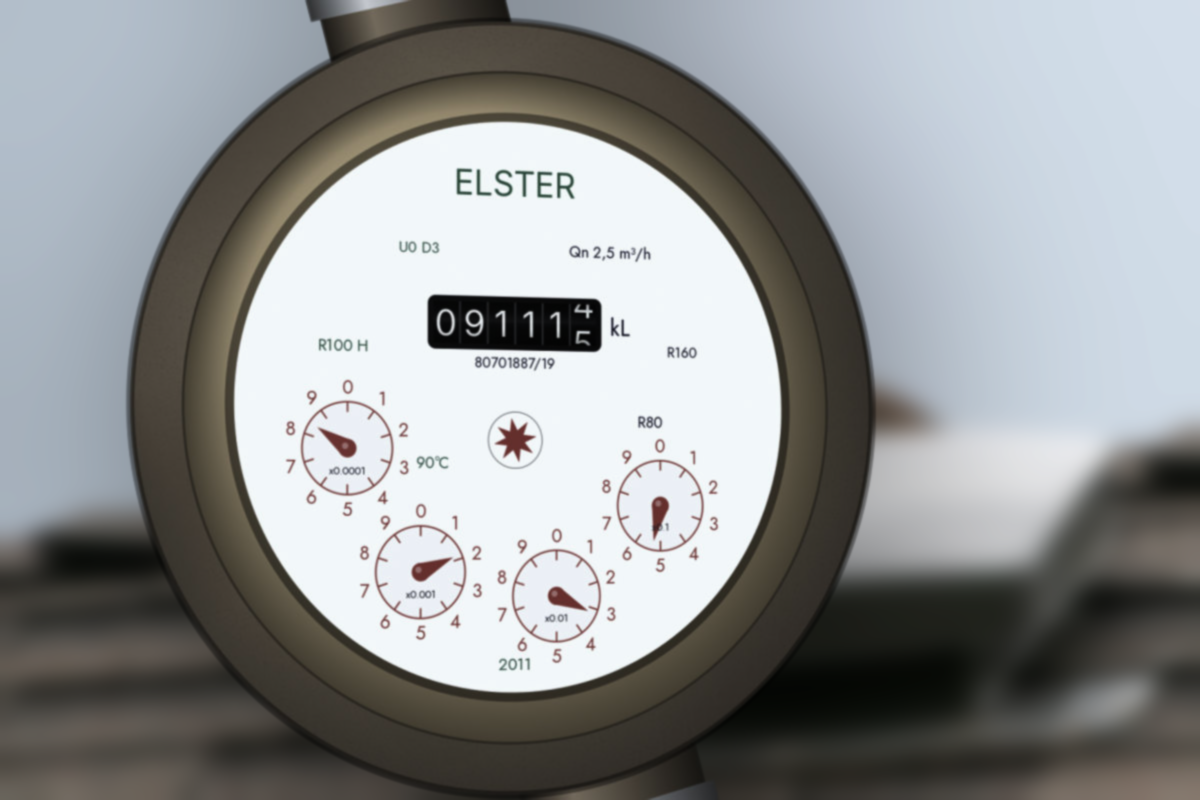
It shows 91114.5318; kL
